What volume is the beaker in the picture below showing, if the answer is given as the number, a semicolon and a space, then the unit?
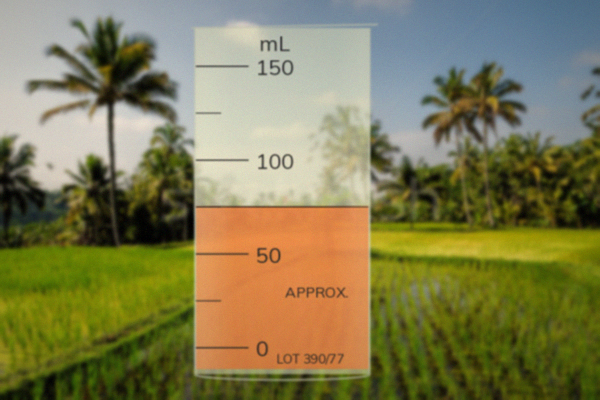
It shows 75; mL
